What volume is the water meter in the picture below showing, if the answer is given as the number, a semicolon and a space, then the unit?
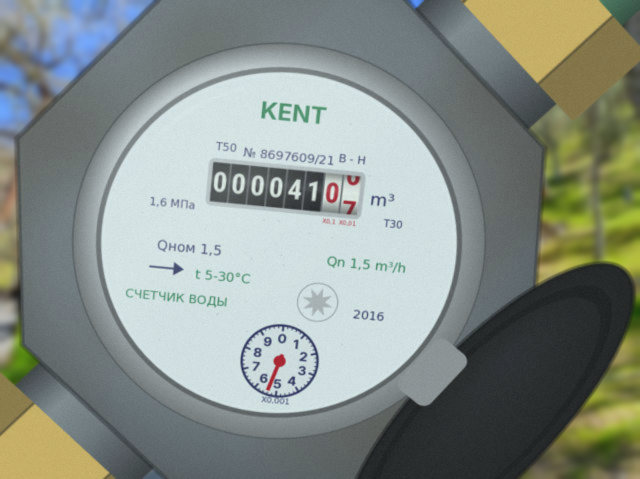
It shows 41.065; m³
